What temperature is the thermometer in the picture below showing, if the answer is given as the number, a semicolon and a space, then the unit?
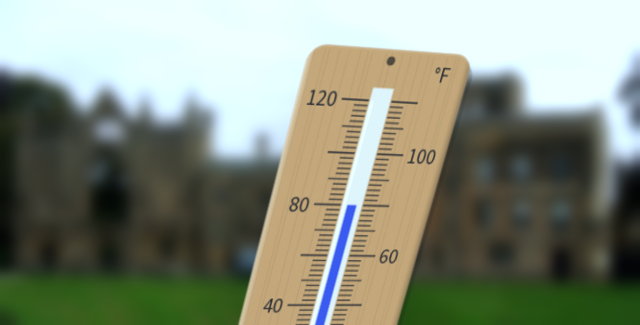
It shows 80; °F
